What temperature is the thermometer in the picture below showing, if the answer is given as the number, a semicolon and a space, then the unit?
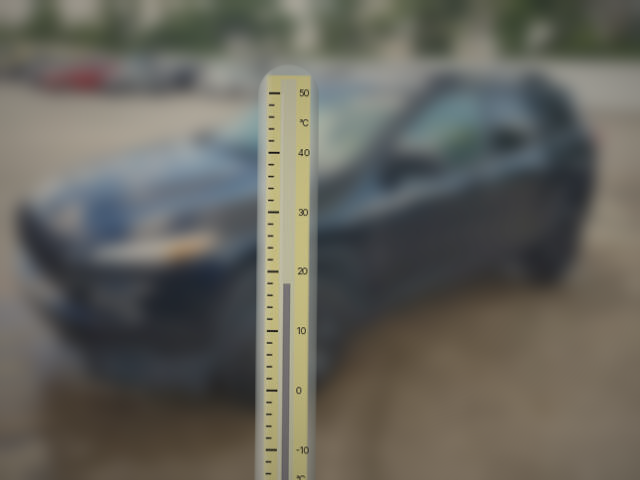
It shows 18; °C
